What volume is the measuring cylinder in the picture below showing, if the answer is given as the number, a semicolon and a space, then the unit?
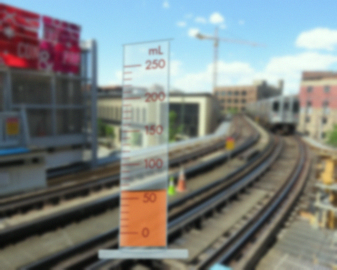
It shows 60; mL
